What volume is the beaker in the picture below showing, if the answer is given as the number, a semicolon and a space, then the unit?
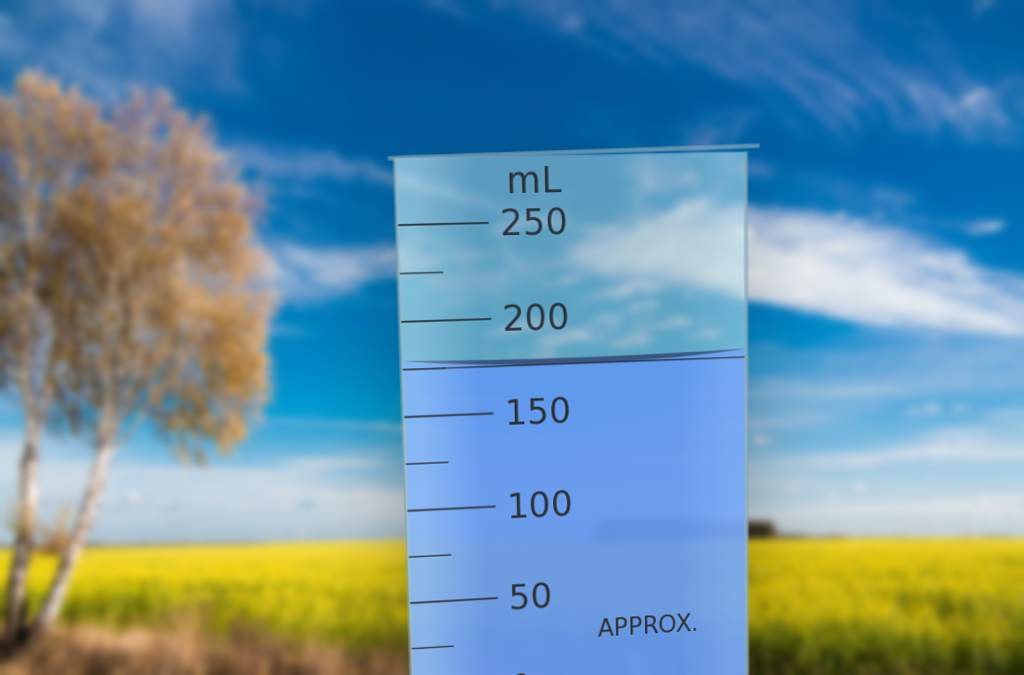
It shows 175; mL
